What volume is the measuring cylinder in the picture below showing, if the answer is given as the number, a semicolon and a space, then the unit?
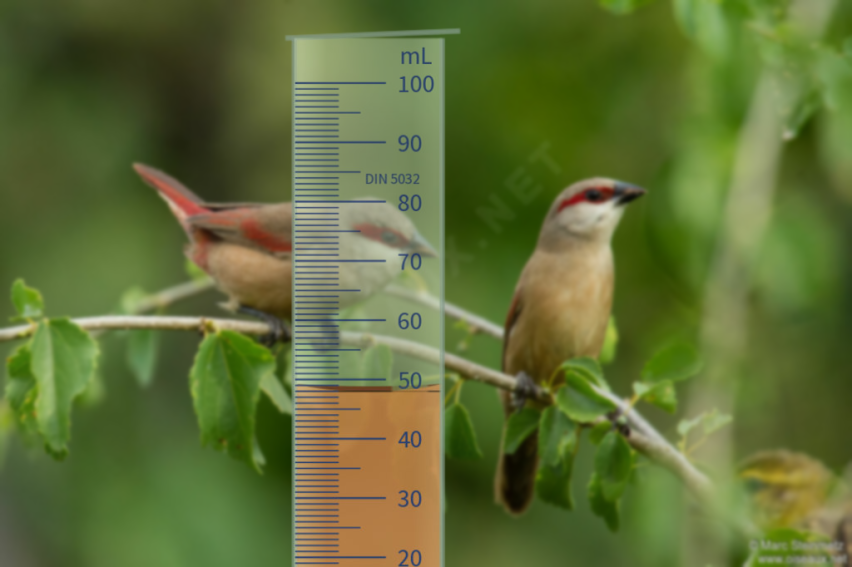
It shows 48; mL
